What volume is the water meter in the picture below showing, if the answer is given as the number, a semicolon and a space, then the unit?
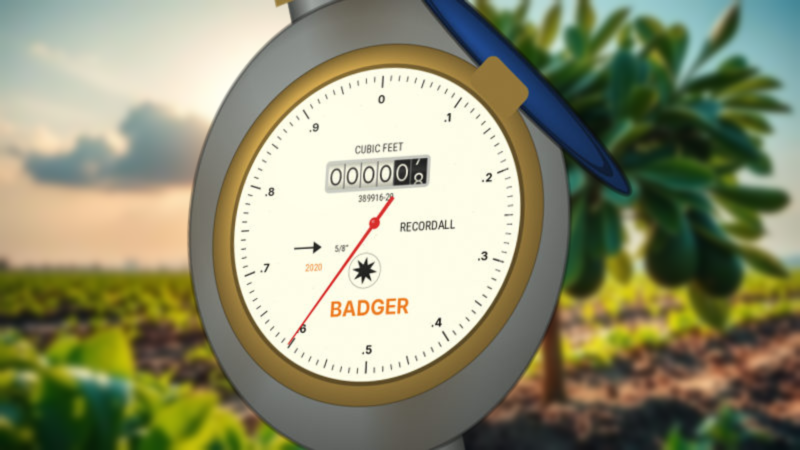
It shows 7.60; ft³
